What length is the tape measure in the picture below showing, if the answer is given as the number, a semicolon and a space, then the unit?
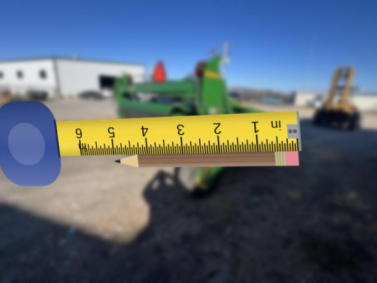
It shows 5; in
